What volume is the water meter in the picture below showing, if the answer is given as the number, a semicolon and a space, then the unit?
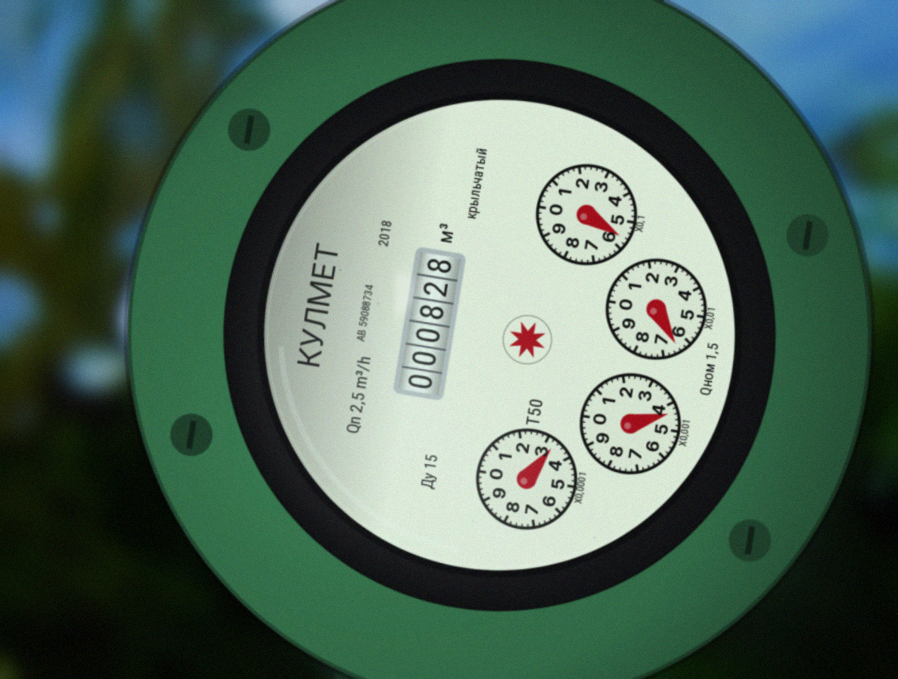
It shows 828.5643; m³
